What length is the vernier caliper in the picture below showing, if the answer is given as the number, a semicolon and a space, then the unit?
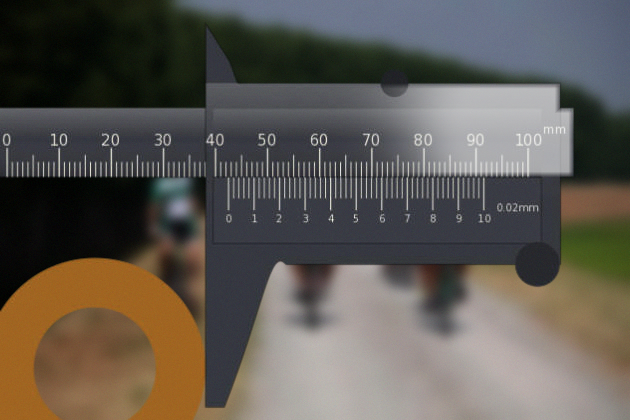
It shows 42.5; mm
